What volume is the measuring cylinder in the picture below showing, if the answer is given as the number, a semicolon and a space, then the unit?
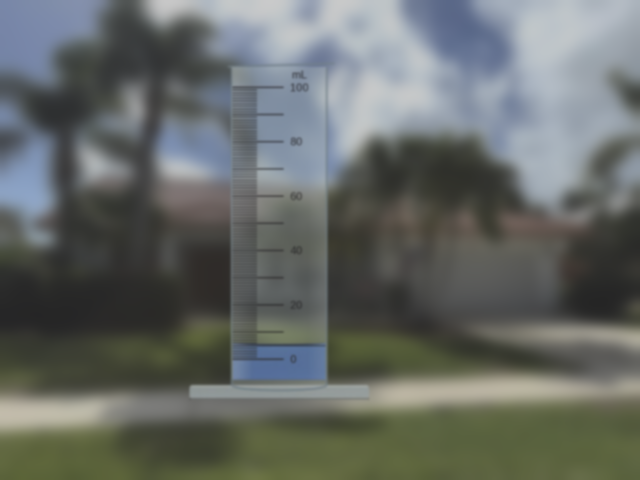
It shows 5; mL
